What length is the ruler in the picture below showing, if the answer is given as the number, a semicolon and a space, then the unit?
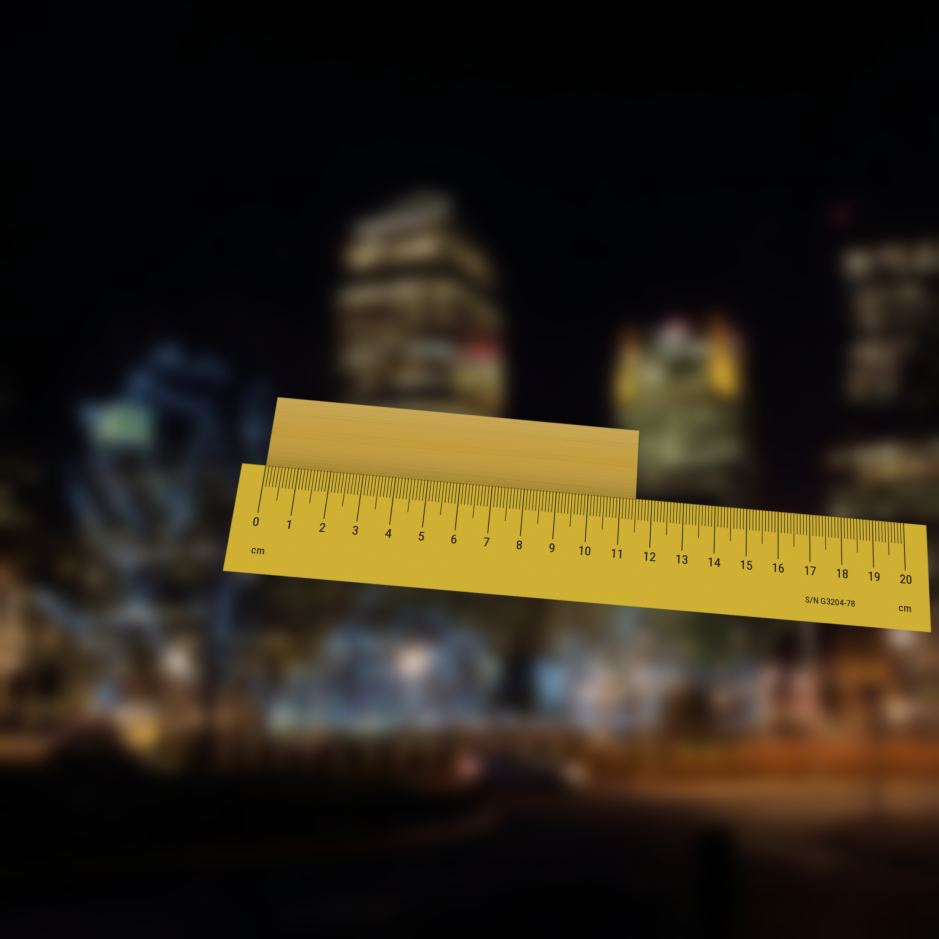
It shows 11.5; cm
